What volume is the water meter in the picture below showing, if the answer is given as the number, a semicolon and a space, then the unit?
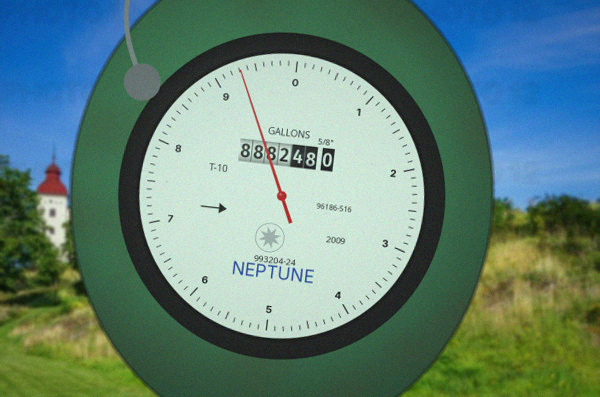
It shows 8882479.3; gal
